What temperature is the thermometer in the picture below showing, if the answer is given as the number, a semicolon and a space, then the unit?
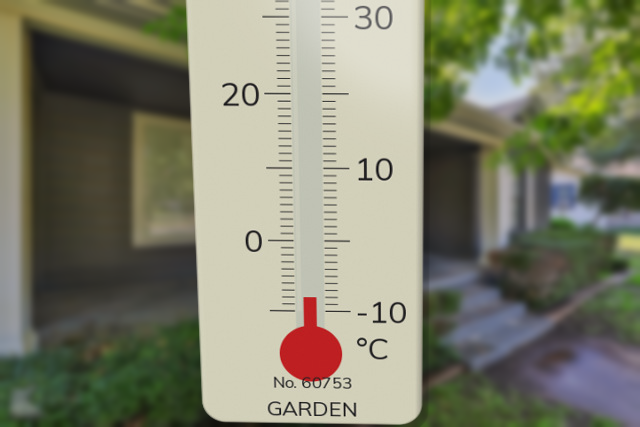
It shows -8; °C
